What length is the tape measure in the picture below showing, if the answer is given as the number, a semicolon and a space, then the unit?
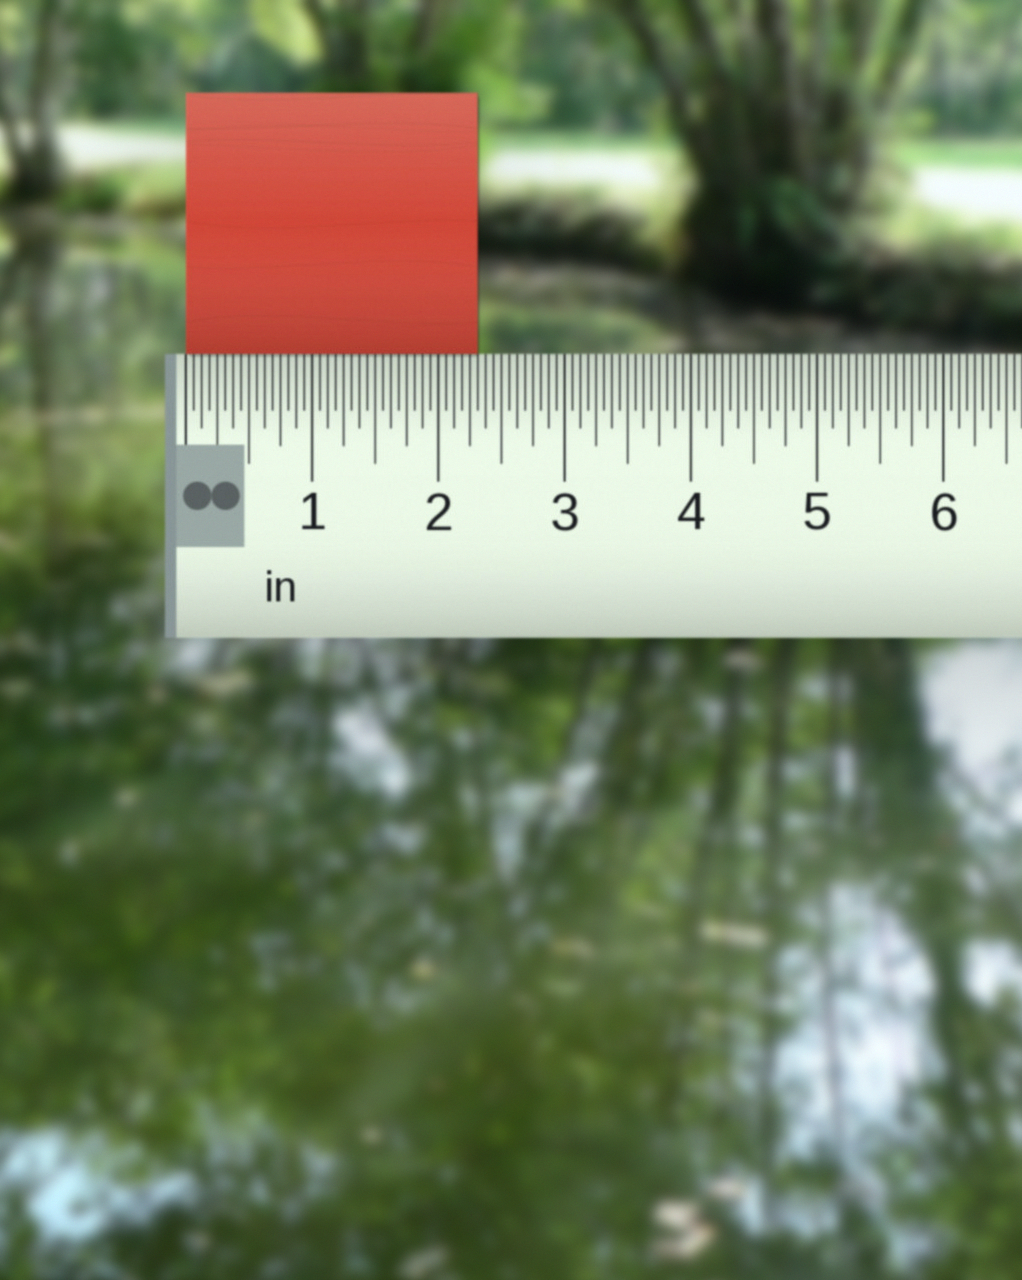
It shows 2.3125; in
